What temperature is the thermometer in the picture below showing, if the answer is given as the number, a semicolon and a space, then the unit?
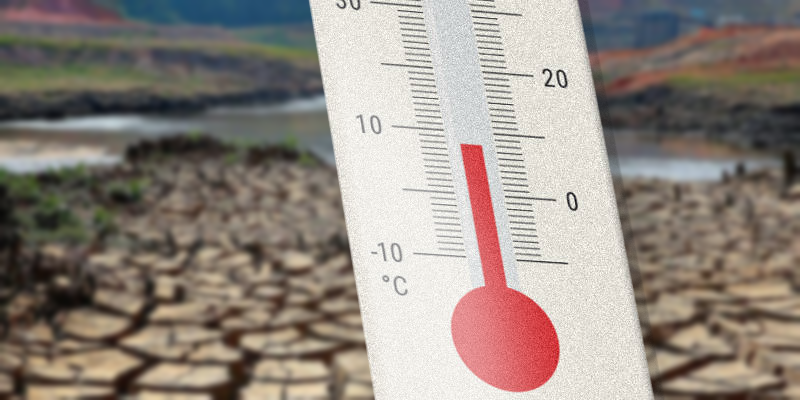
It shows 8; °C
